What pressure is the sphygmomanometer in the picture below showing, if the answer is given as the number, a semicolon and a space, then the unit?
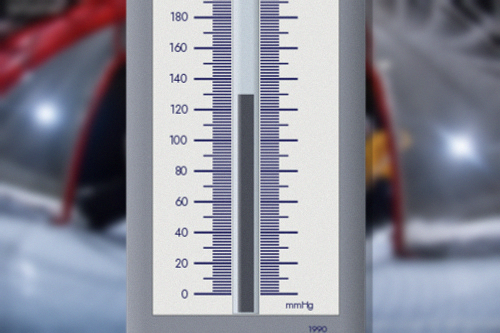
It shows 130; mmHg
